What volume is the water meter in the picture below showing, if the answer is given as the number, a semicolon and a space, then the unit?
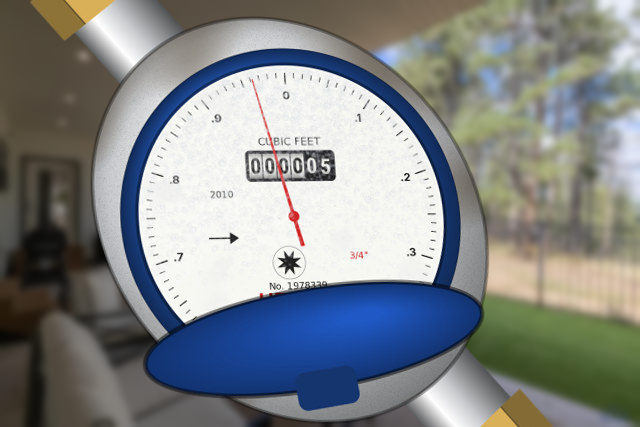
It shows 4.96; ft³
